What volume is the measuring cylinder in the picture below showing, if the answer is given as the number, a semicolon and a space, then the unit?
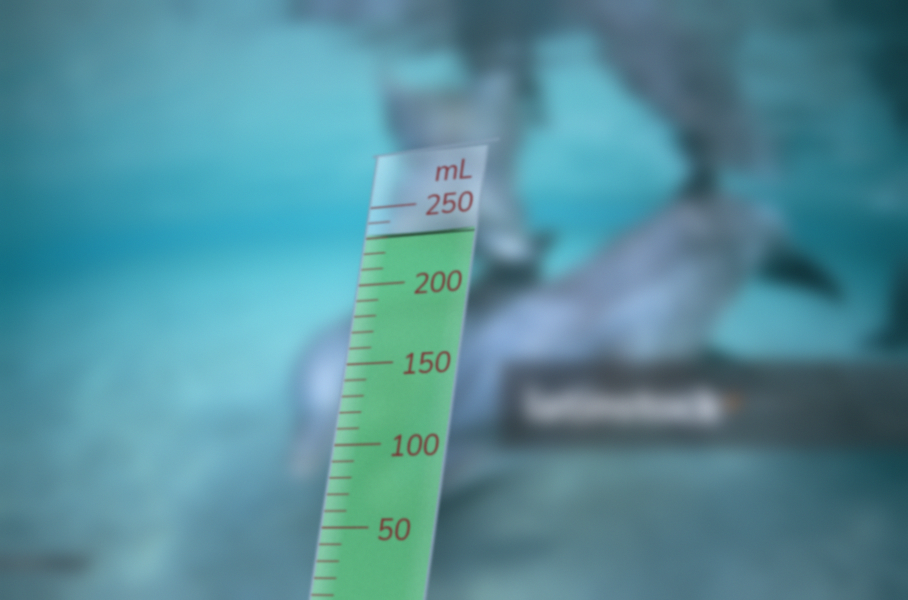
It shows 230; mL
